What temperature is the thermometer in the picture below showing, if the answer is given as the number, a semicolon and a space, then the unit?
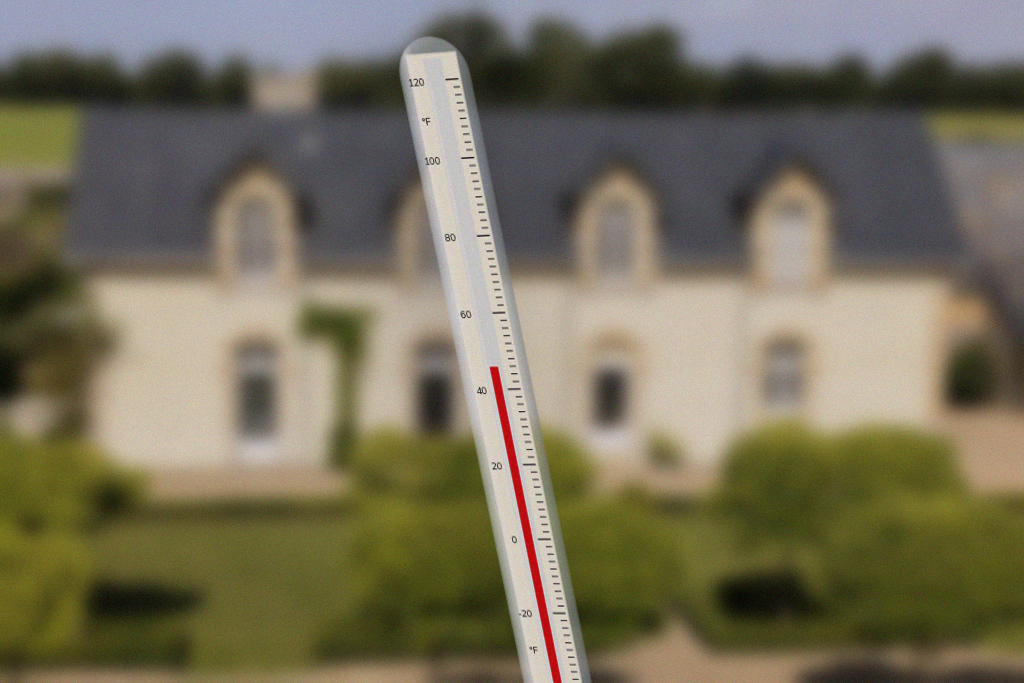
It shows 46; °F
